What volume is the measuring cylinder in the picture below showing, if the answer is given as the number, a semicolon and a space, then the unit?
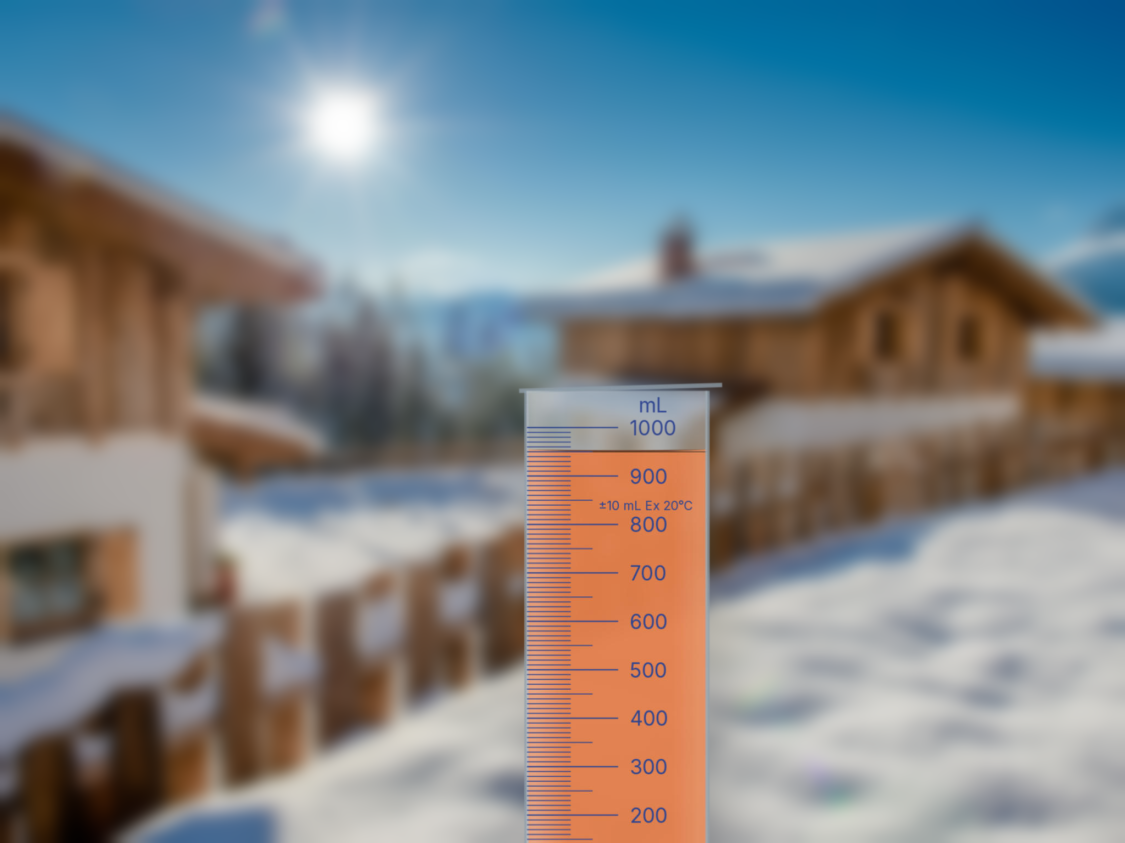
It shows 950; mL
